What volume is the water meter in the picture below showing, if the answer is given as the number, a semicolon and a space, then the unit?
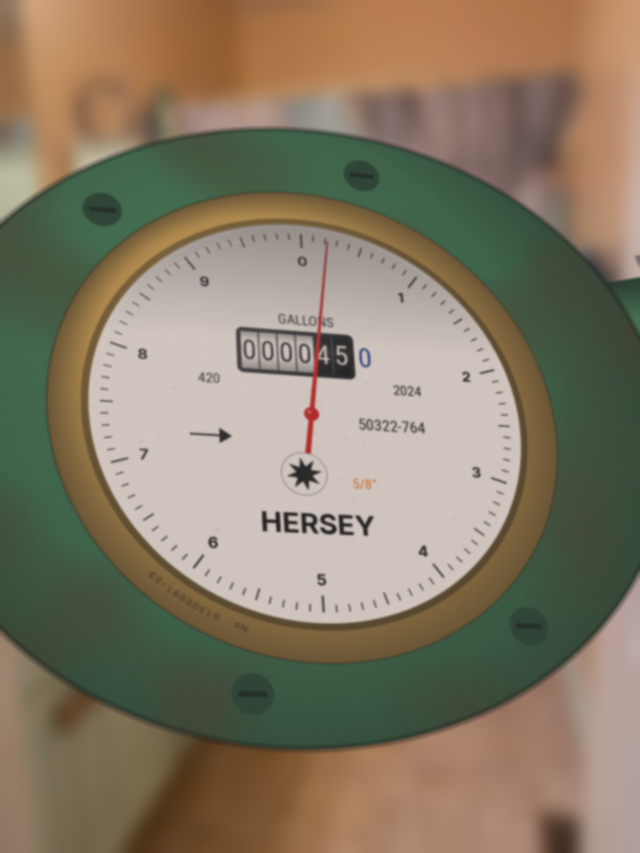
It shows 450.2; gal
